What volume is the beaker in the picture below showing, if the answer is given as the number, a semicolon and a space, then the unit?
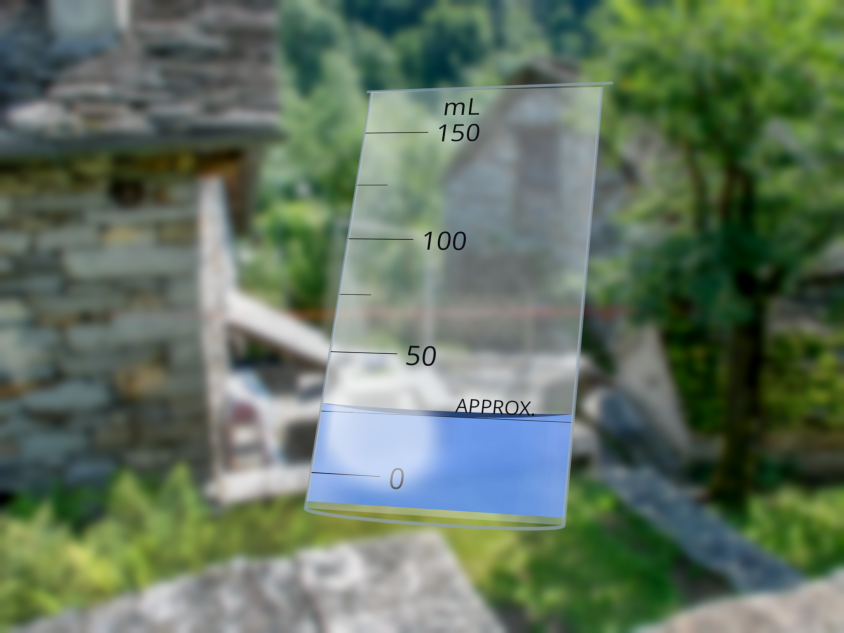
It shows 25; mL
